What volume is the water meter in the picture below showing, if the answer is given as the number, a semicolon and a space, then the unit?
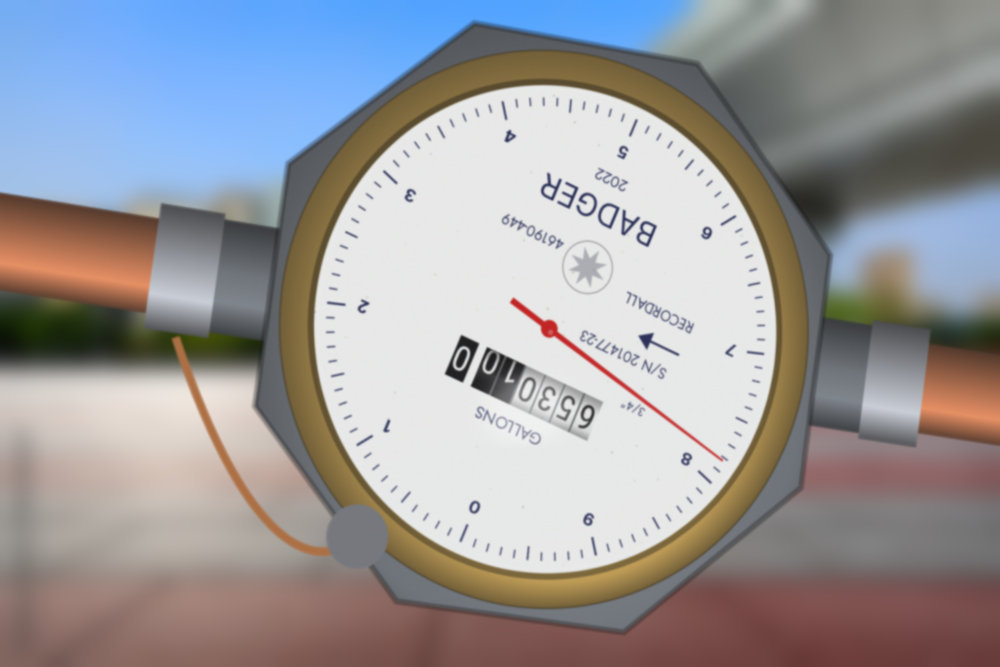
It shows 6530097.8; gal
